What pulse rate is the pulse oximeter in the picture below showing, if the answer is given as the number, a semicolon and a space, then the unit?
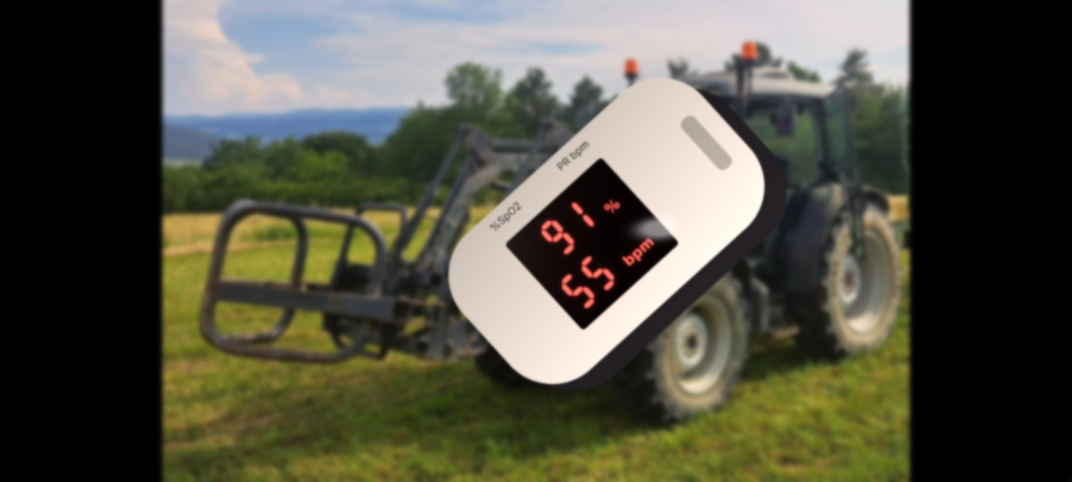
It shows 55; bpm
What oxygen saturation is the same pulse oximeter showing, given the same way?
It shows 91; %
